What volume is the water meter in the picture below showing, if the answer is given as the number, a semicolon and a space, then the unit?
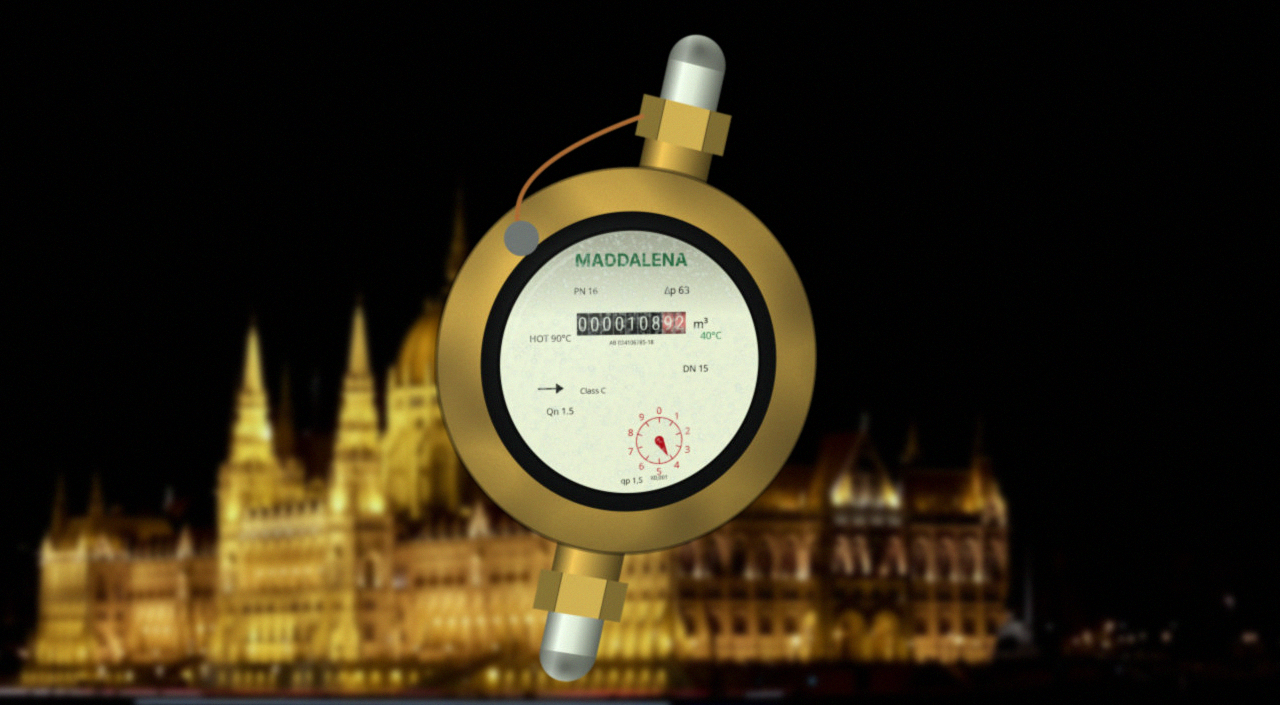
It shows 108.924; m³
